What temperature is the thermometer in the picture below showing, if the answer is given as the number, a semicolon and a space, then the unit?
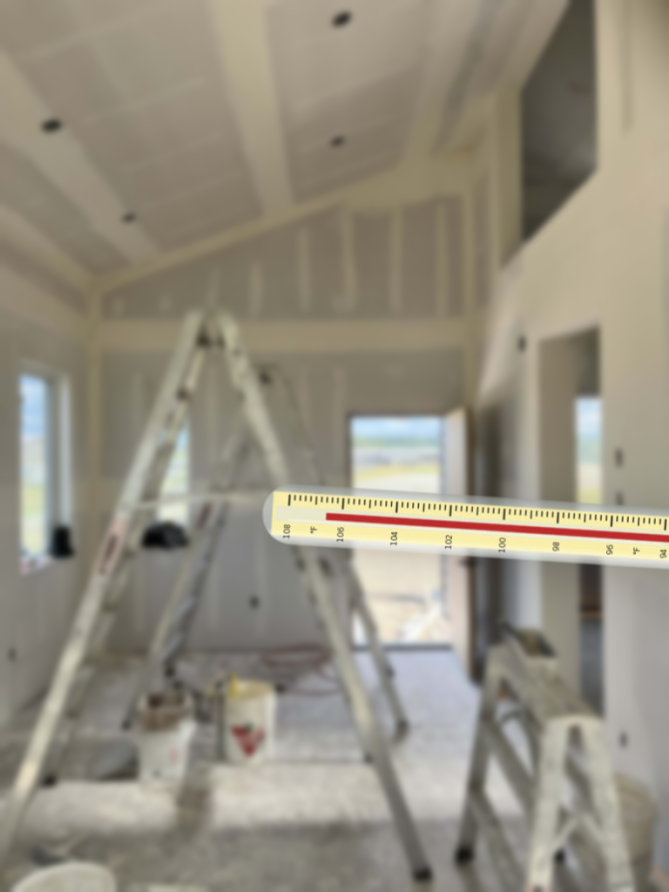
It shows 106.6; °F
